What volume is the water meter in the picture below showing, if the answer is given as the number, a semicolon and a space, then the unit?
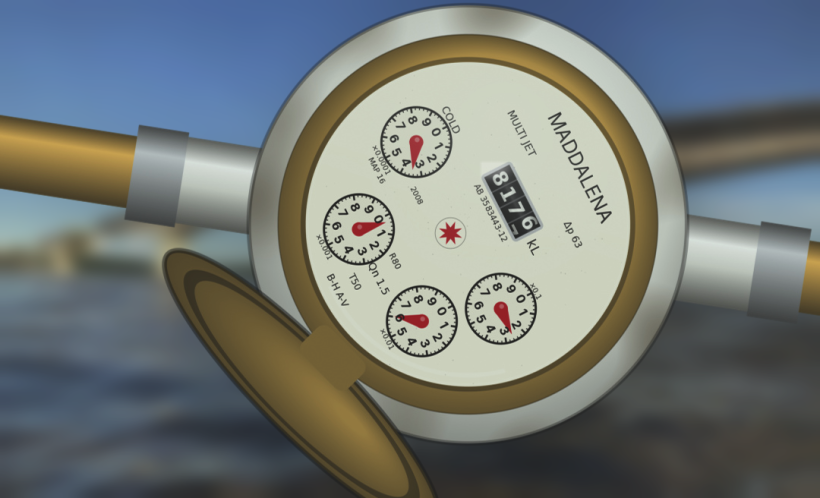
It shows 8176.2603; kL
